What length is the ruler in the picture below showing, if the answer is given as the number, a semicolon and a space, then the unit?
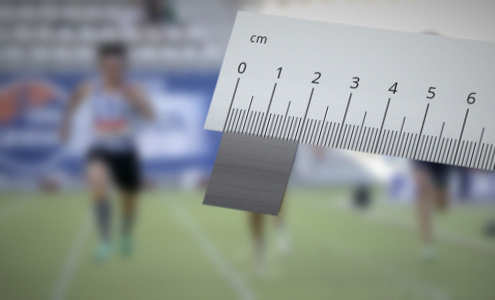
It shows 2; cm
